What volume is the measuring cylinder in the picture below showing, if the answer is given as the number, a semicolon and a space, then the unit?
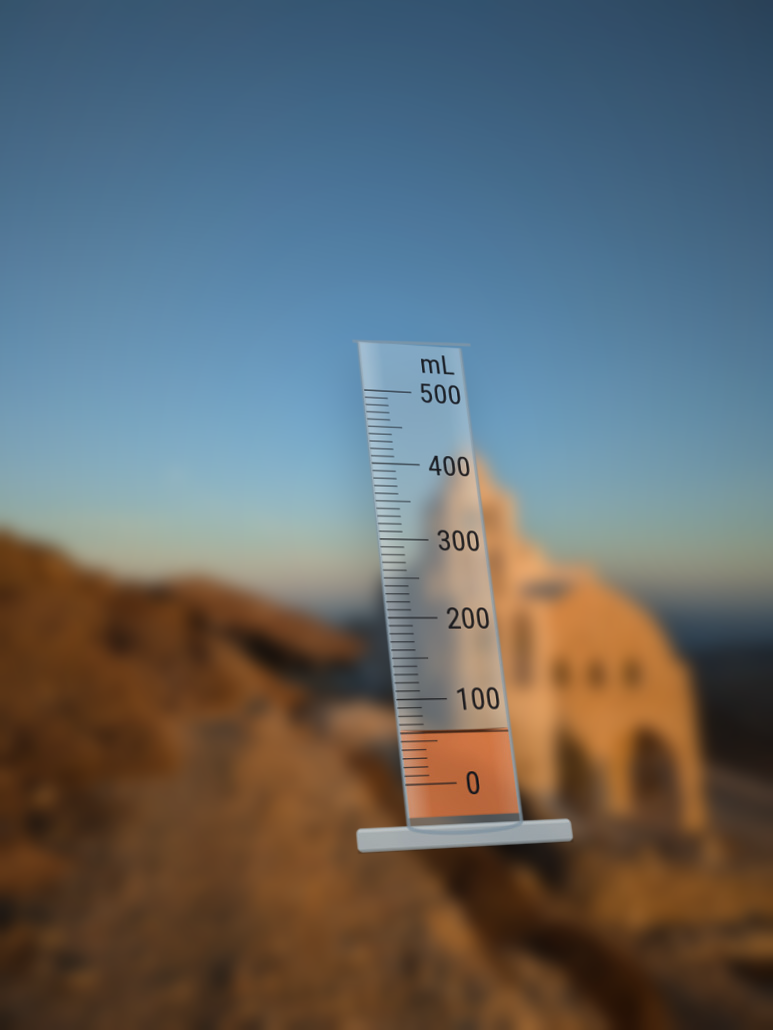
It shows 60; mL
